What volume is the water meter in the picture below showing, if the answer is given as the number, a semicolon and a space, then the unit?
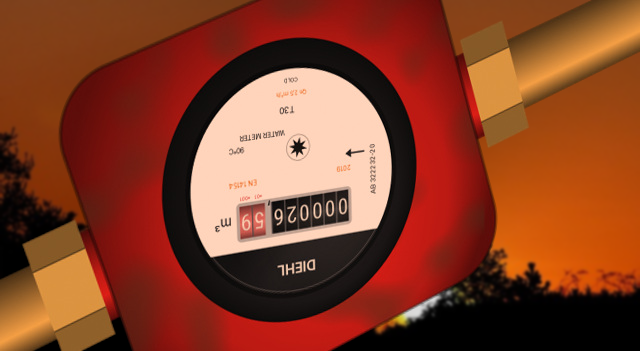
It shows 26.59; m³
